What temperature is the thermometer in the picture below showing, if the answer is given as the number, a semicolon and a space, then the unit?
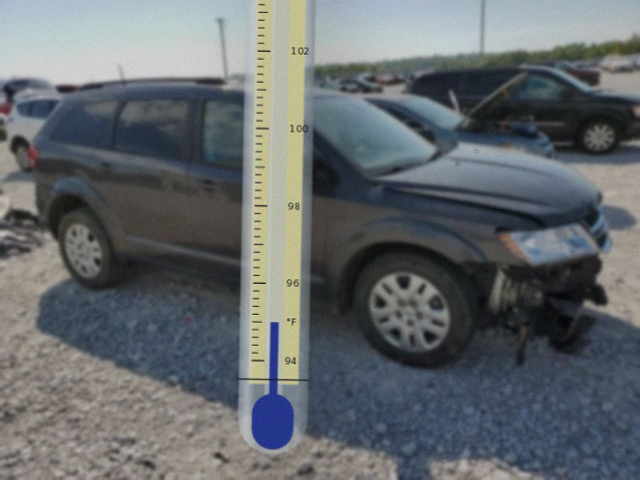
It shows 95; °F
